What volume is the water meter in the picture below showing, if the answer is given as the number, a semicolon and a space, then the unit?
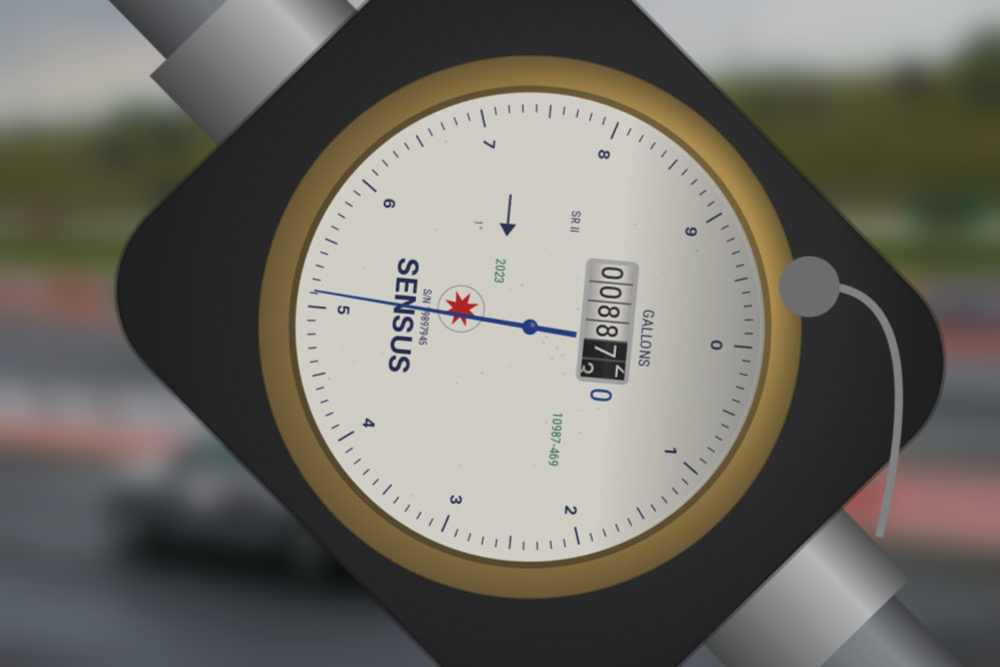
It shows 88725.1; gal
